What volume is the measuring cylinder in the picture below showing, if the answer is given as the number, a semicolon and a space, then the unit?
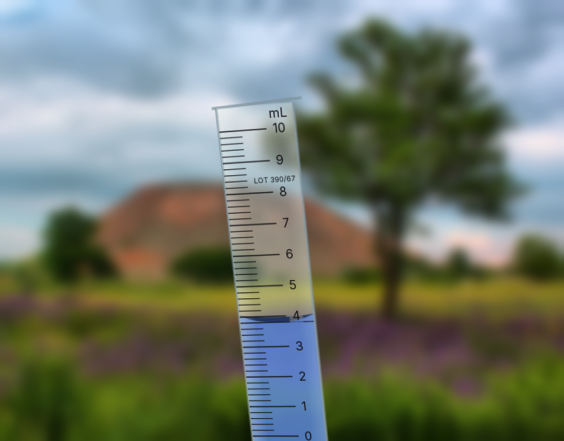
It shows 3.8; mL
